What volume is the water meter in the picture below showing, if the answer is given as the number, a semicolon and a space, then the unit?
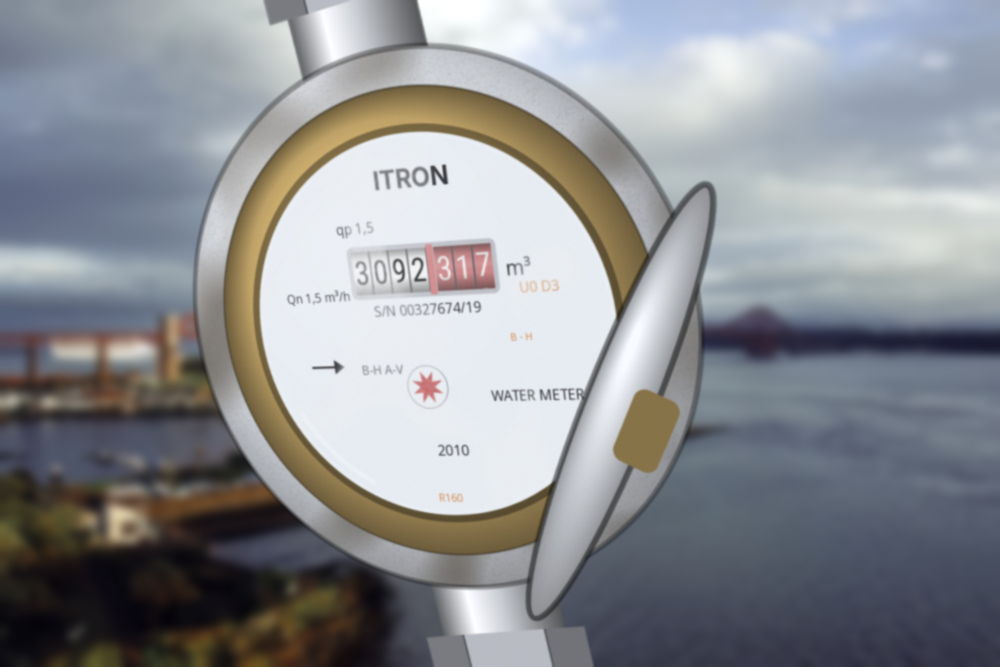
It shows 3092.317; m³
